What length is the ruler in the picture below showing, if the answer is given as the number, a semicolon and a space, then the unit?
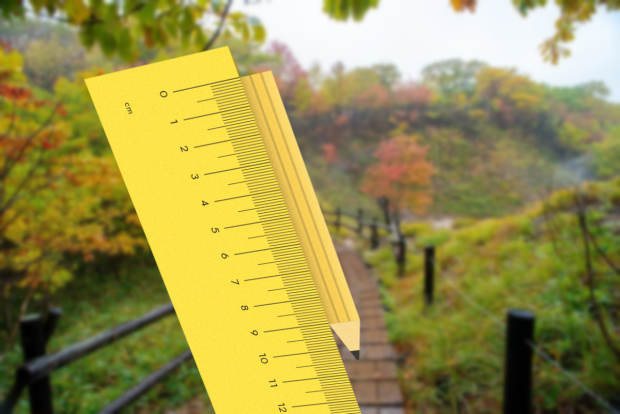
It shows 10.5; cm
